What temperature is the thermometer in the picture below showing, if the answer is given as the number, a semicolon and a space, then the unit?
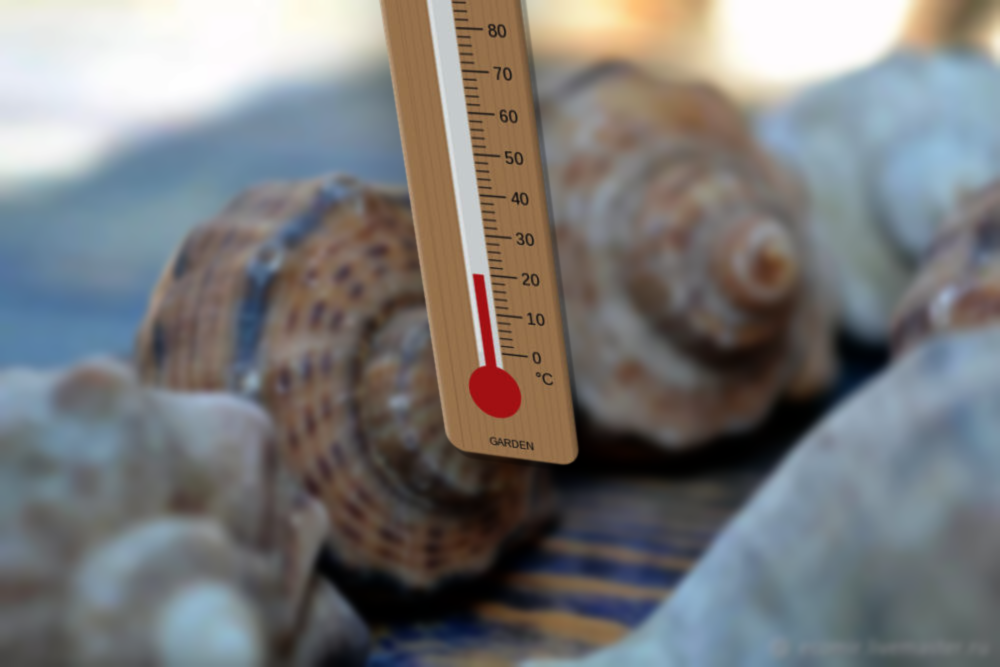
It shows 20; °C
